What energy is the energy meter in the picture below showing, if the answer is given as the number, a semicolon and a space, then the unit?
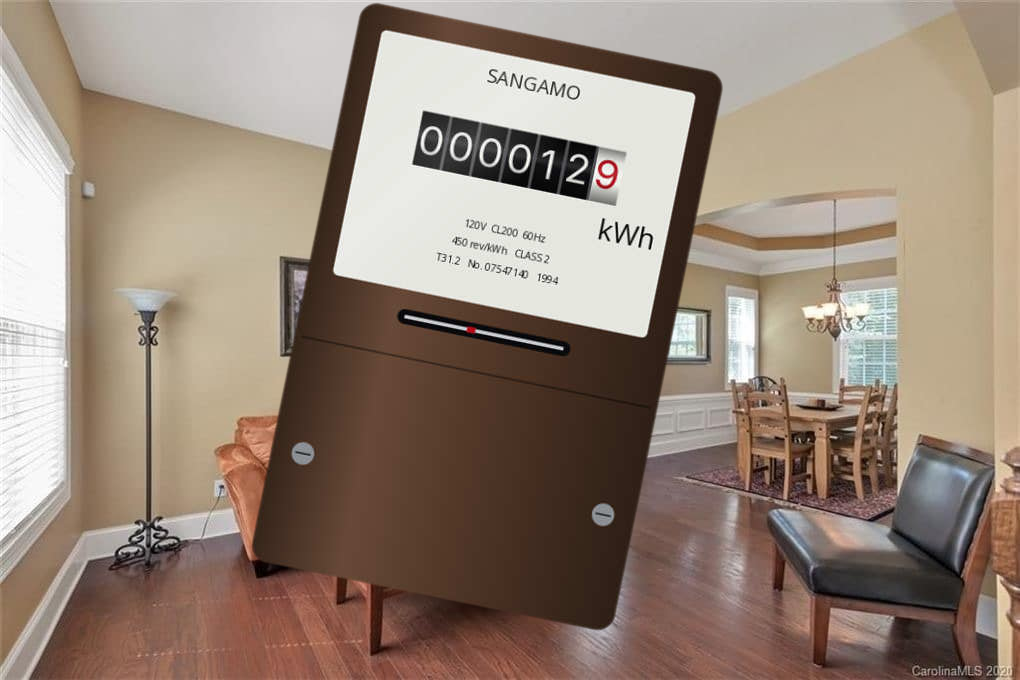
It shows 12.9; kWh
